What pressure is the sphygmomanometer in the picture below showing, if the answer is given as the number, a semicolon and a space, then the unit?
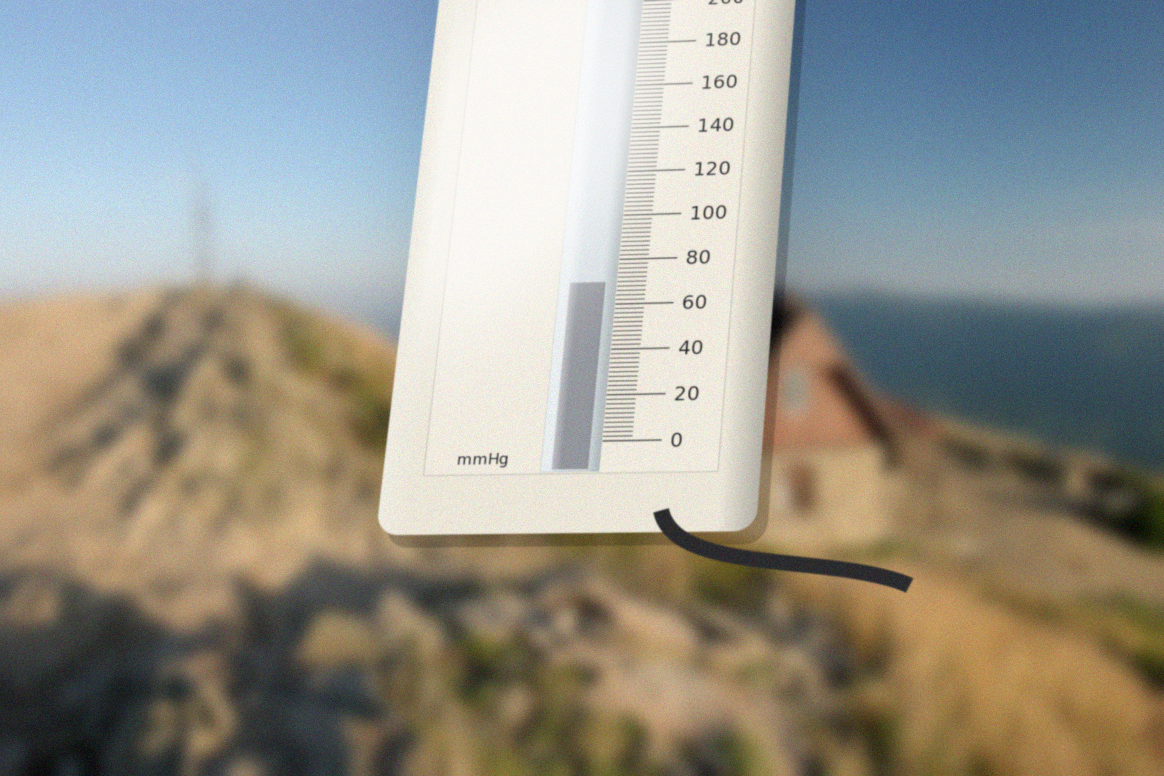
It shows 70; mmHg
